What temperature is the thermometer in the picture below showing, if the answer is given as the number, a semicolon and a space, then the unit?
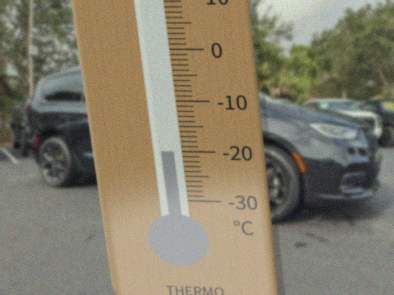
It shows -20; °C
